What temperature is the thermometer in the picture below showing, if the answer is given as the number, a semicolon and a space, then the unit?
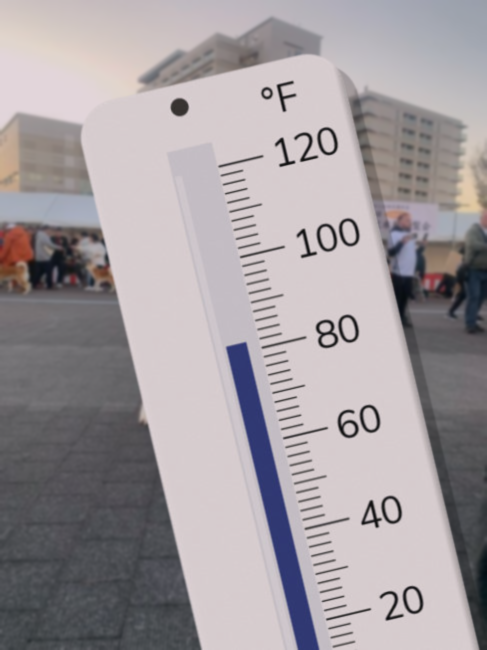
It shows 82; °F
